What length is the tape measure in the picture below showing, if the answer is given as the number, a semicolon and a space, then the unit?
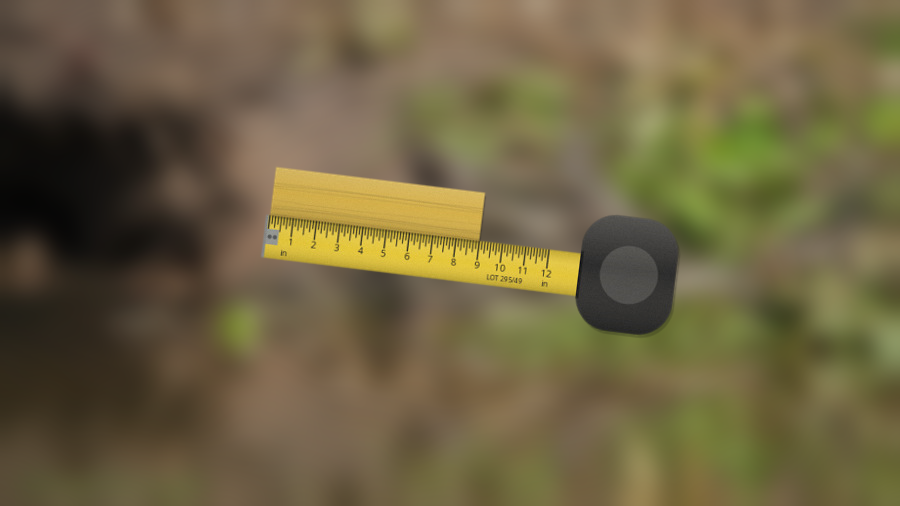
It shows 9; in
